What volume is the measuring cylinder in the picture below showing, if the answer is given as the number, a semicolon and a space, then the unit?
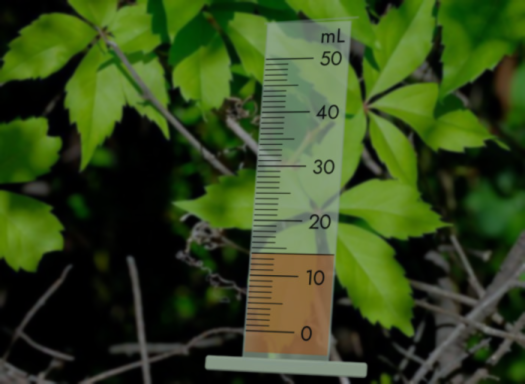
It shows 14; mL
